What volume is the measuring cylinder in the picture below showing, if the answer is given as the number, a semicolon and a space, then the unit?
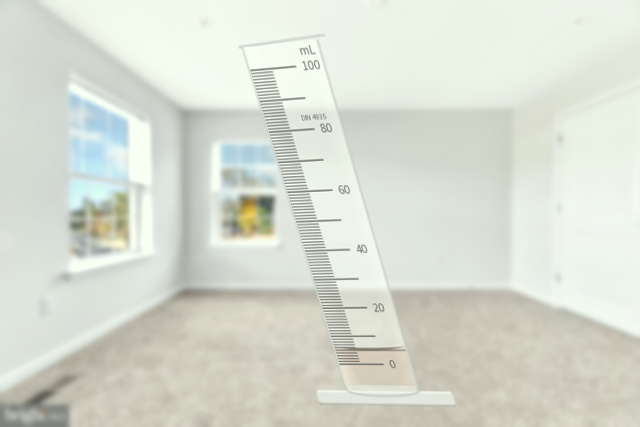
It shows 5; mL
